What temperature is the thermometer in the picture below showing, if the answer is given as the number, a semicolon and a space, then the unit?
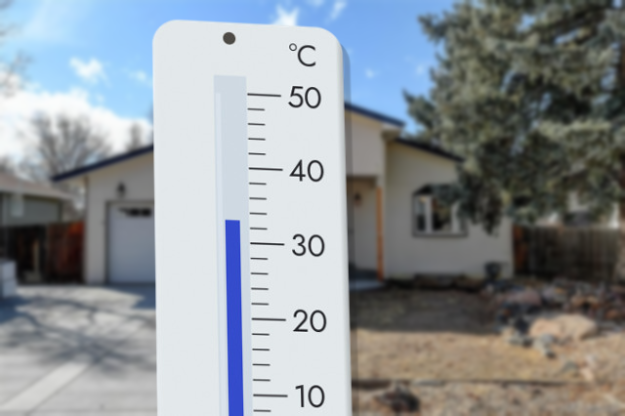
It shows 33; °C
